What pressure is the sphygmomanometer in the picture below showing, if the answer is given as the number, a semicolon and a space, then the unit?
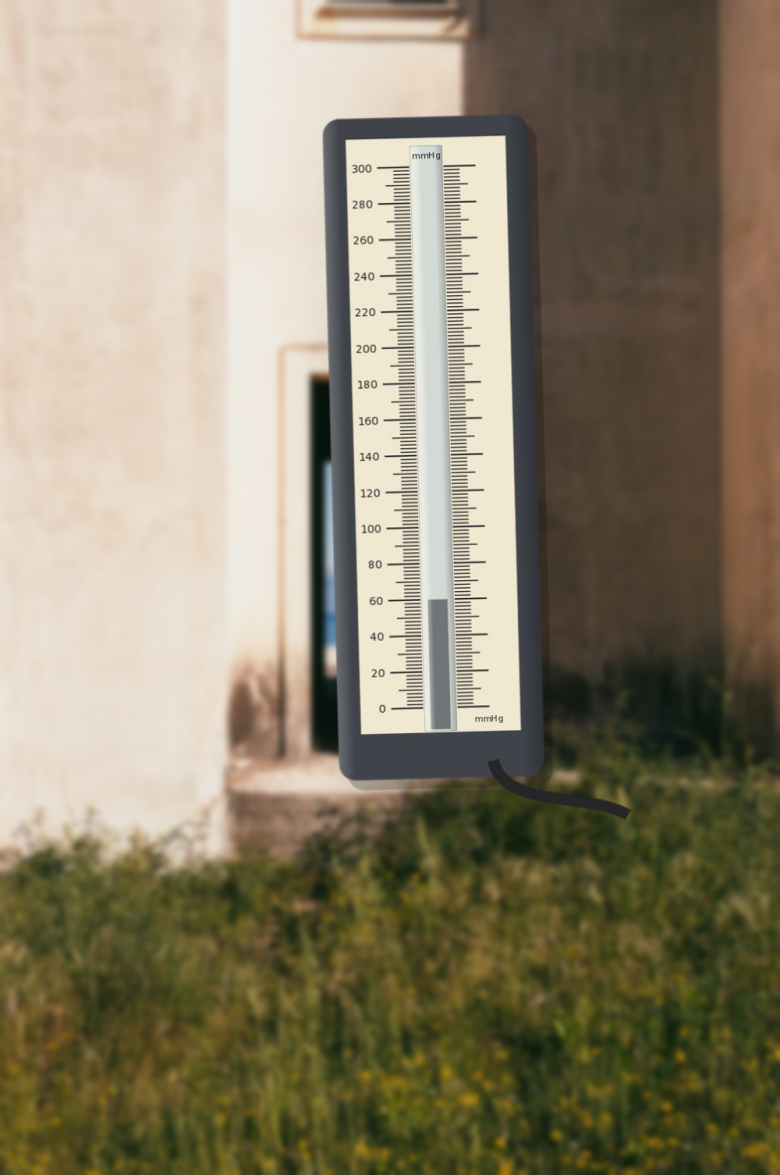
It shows 60; mmHg
